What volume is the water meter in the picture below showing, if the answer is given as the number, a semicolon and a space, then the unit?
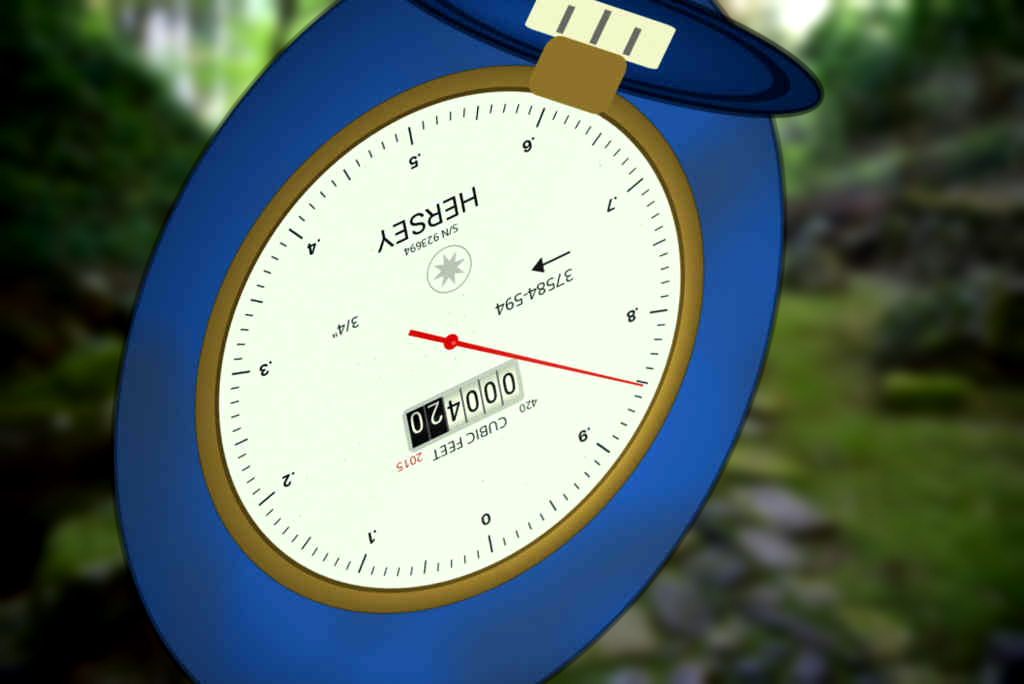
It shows 419.85; ft³
